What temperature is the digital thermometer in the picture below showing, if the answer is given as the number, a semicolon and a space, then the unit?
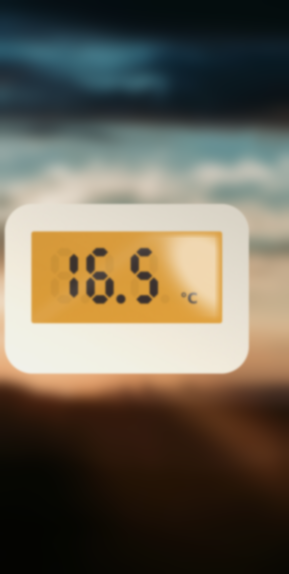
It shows 16.5; °C
